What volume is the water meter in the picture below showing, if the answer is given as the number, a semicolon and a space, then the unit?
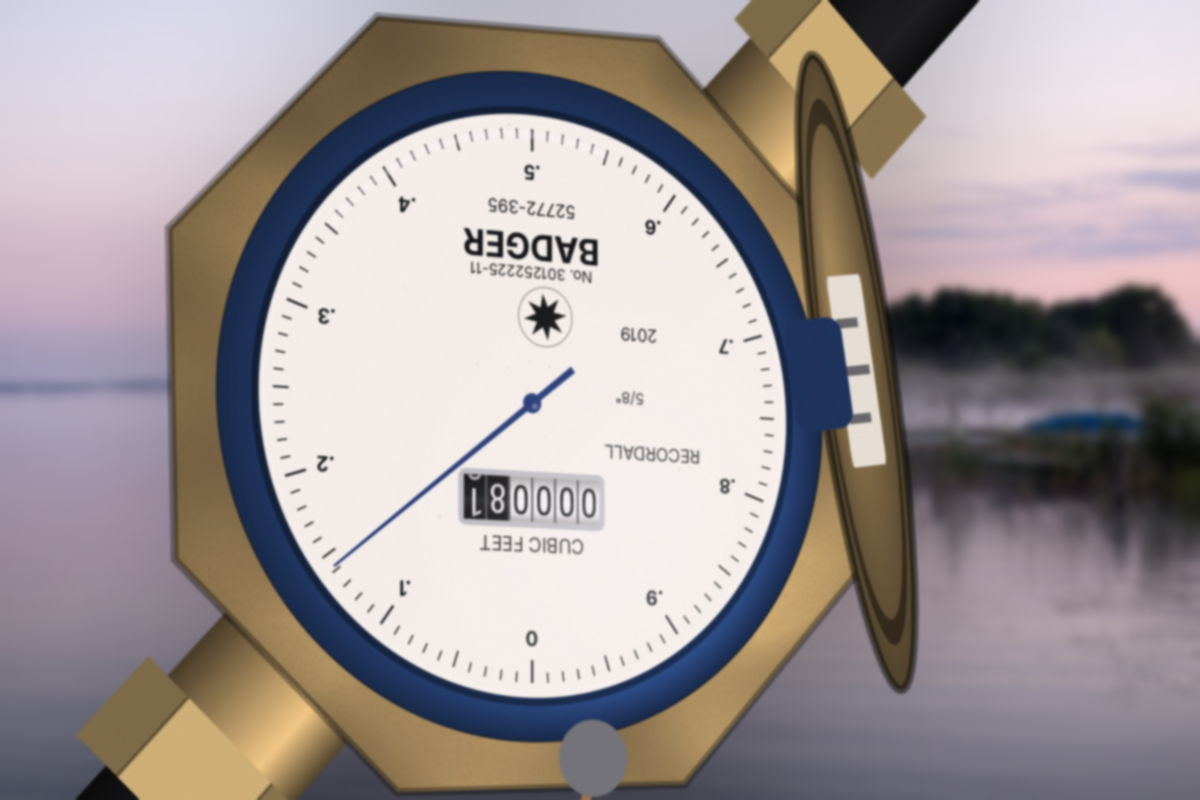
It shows 81.14; ft³
